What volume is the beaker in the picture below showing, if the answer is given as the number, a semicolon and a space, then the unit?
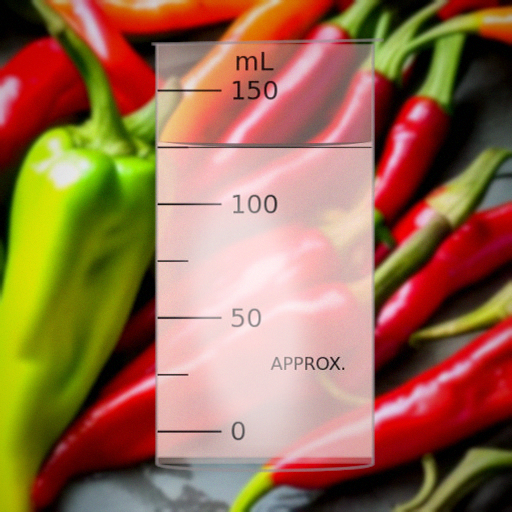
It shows 125; mL
